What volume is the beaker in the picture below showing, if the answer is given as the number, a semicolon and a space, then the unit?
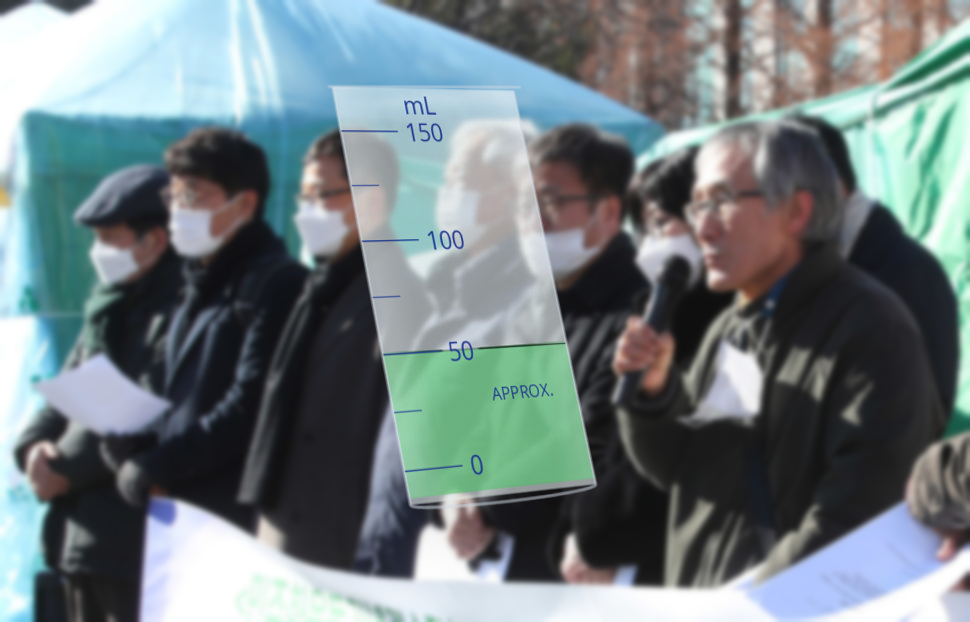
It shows 50; mL
